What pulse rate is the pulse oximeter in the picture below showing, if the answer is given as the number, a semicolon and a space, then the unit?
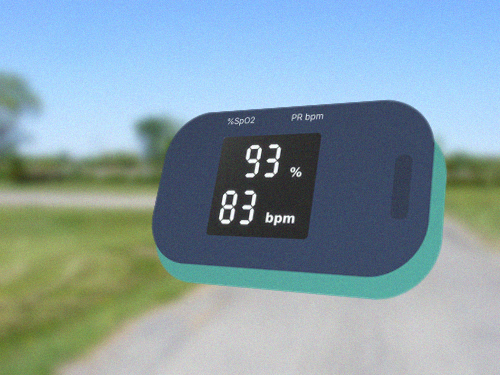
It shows 83; bpm
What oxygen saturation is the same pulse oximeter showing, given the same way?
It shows 93; %
